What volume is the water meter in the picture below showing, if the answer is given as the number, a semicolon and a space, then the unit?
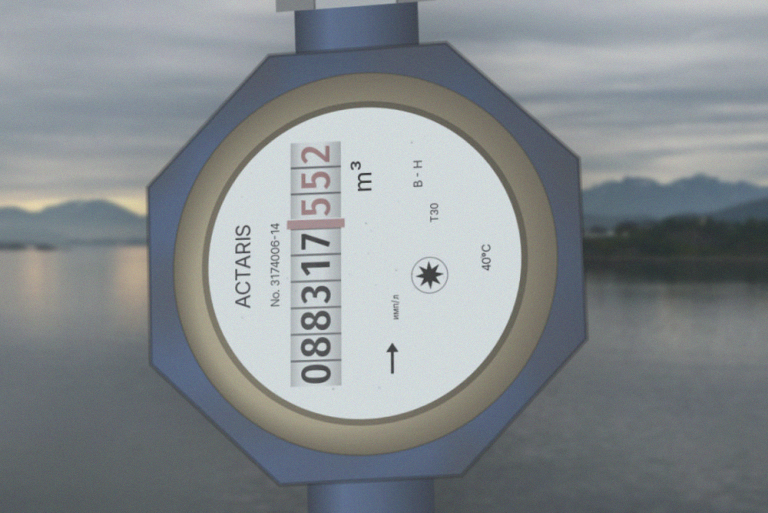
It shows 88317.552; m³
